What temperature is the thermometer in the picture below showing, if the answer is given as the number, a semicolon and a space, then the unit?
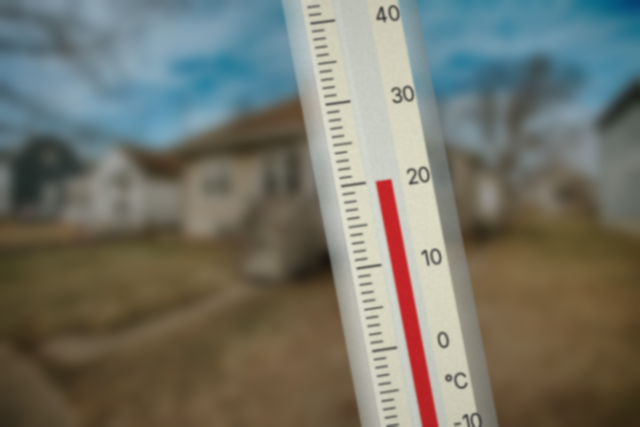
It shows 20; °C
